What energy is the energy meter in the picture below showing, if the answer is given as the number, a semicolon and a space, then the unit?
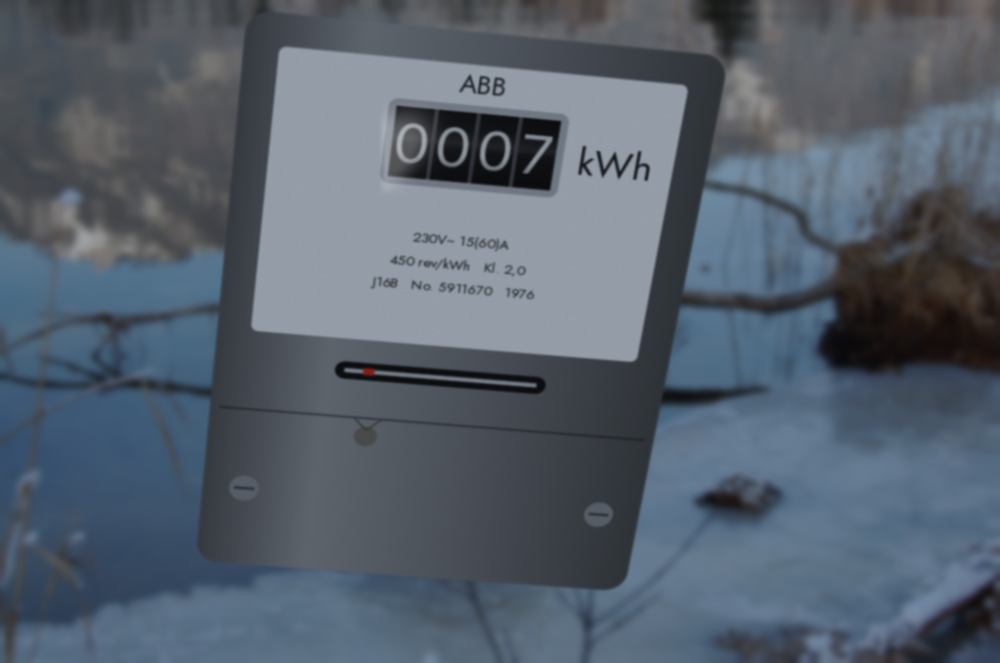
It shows 7; kWh
